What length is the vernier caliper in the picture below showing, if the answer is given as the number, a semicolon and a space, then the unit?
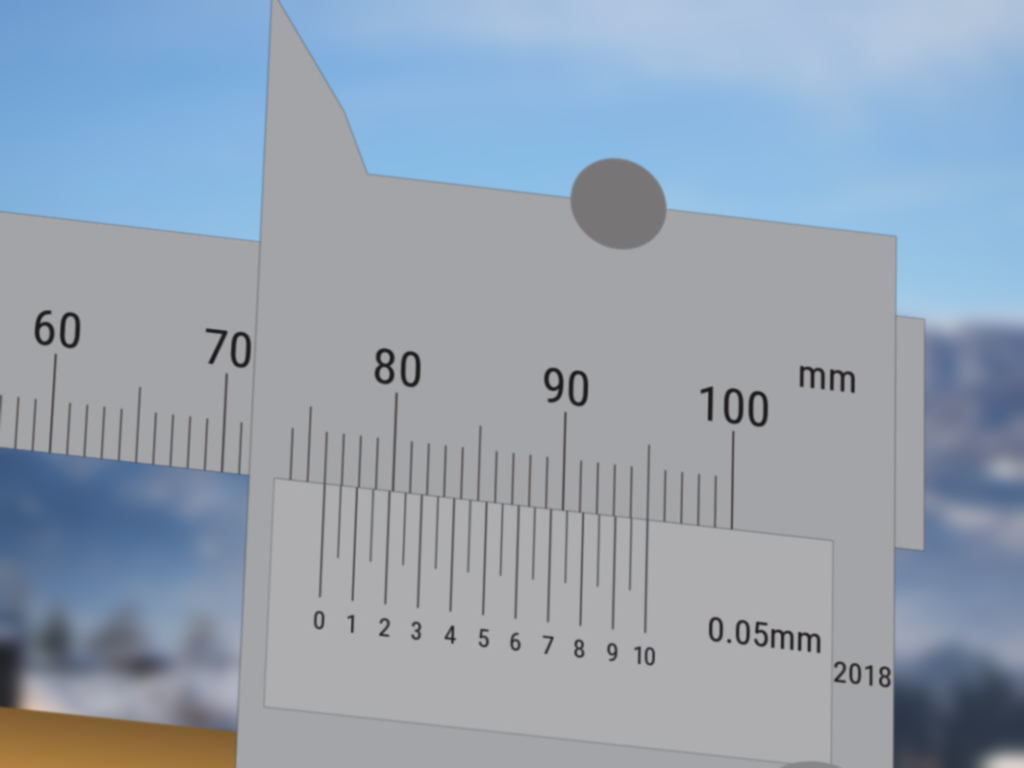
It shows 76.0; mm
